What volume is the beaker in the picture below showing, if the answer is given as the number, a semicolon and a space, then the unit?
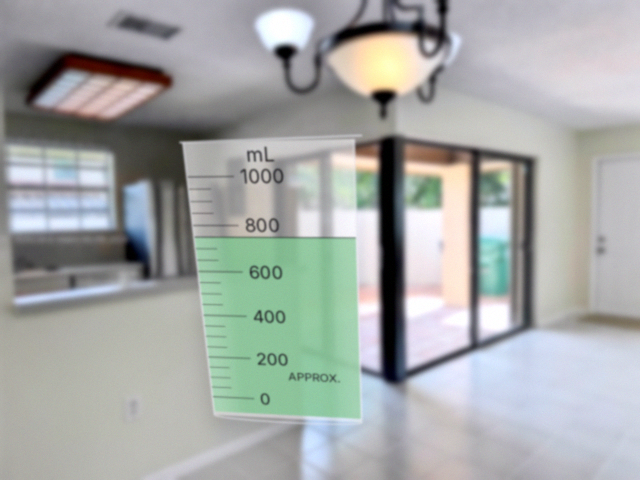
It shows 750; mL
